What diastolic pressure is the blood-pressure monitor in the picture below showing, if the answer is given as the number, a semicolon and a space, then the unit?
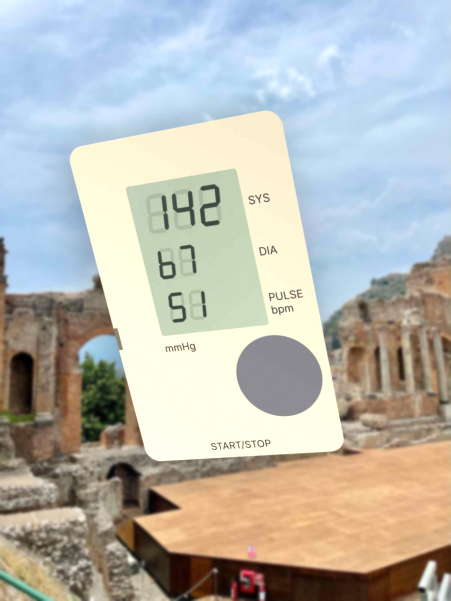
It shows 67; mmHg
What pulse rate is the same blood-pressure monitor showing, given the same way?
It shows 51; bpm
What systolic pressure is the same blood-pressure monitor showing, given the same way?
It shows 142; mmHg
